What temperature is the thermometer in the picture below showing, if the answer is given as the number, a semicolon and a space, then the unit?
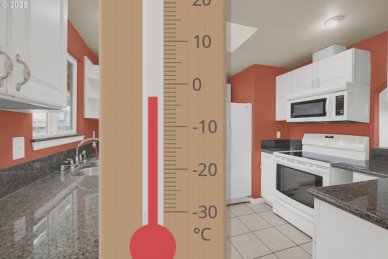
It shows -3; °C
